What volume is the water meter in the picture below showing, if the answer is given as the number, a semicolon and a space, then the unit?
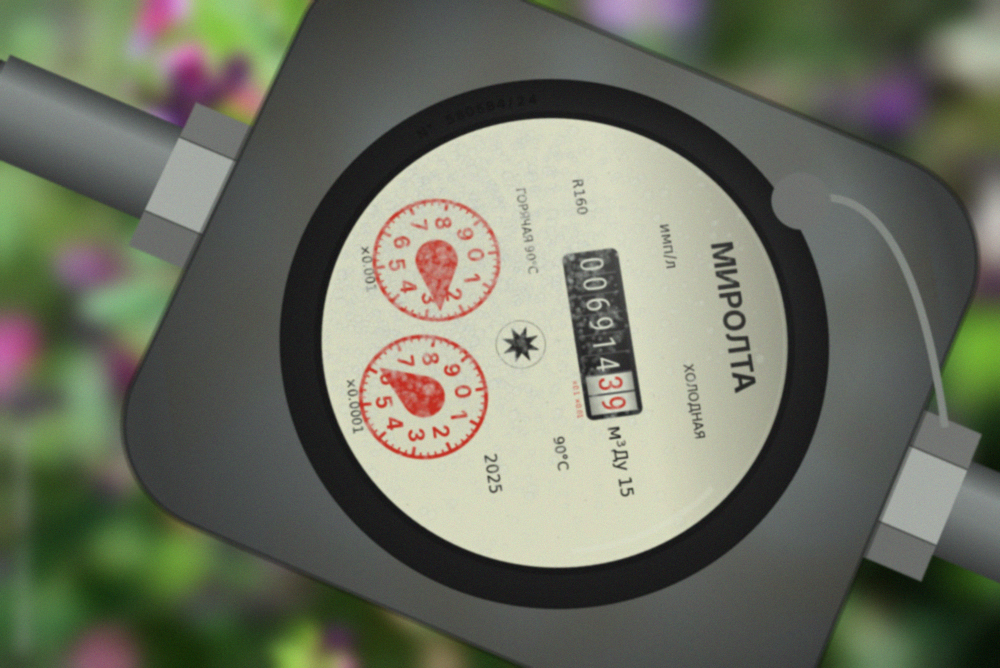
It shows 6914.3926; m³
